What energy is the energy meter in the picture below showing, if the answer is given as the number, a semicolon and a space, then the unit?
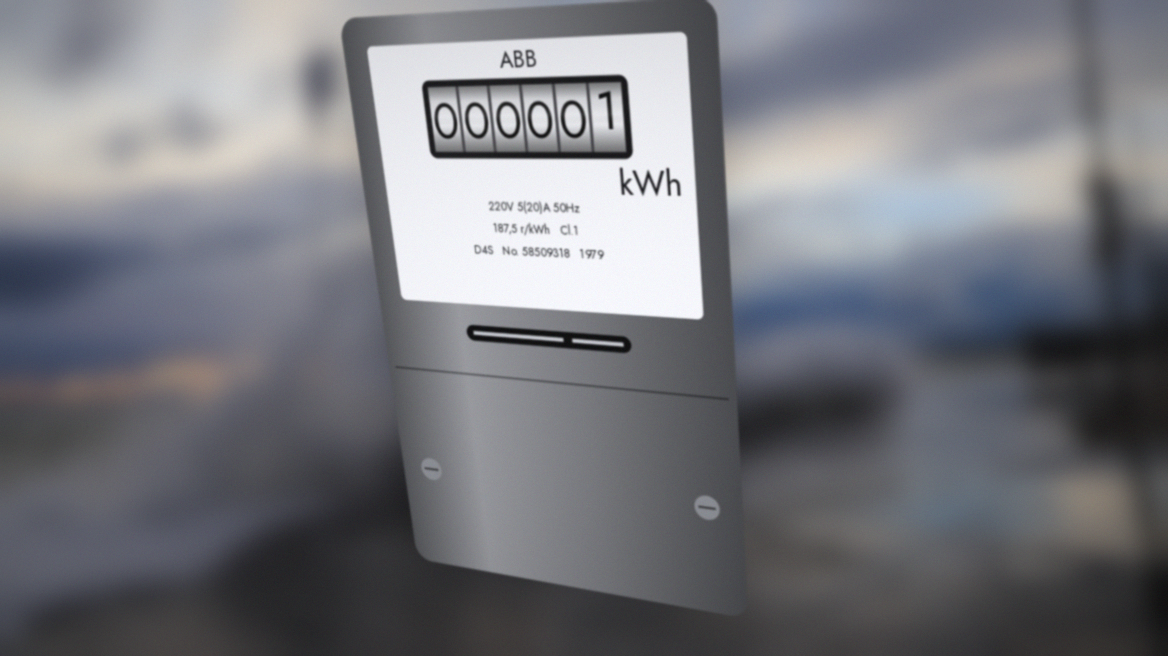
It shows 1; kWh
